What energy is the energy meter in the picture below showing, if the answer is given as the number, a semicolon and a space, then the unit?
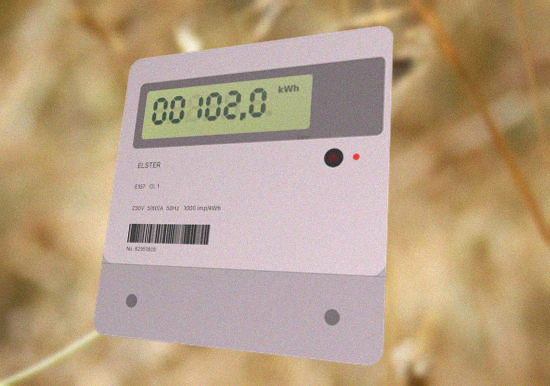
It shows 102.0; kWh
